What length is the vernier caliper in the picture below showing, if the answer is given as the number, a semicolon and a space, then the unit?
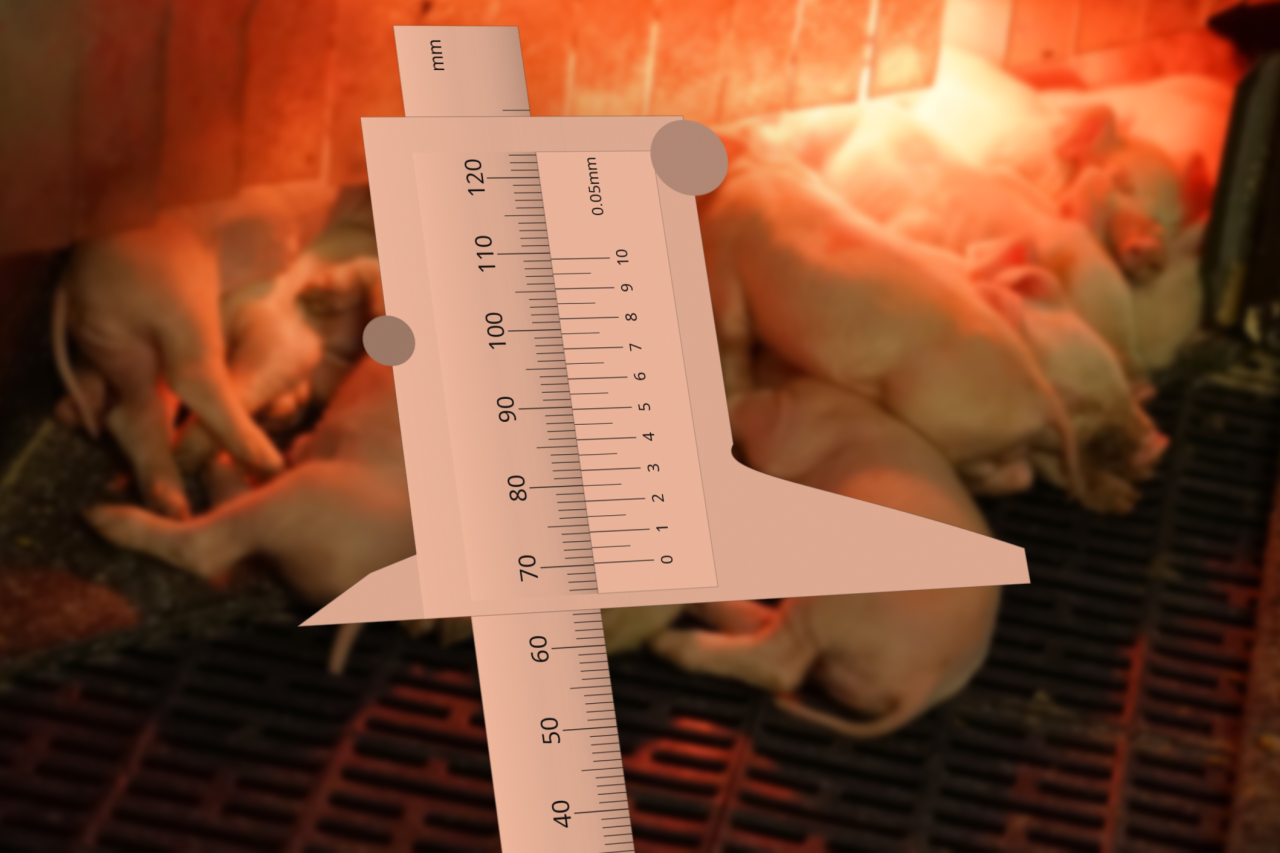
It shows 70.2; mm
